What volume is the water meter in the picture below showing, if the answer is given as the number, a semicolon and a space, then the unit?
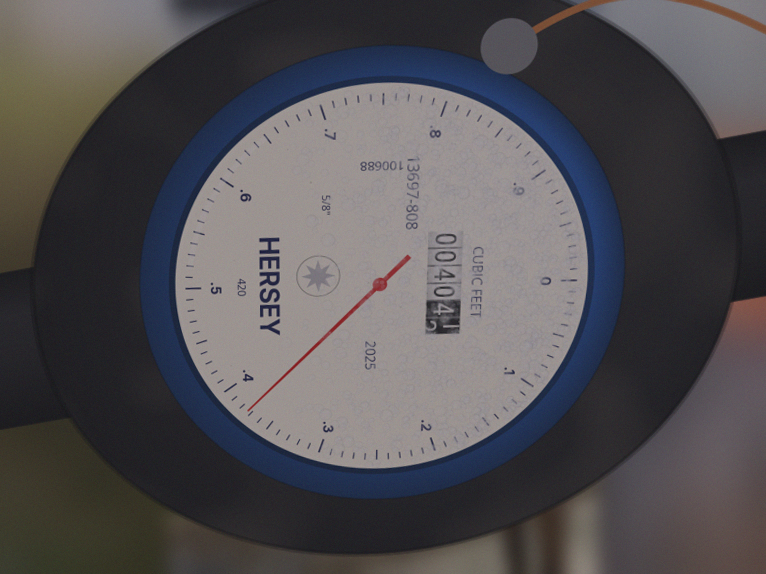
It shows 4041.37; ft³
